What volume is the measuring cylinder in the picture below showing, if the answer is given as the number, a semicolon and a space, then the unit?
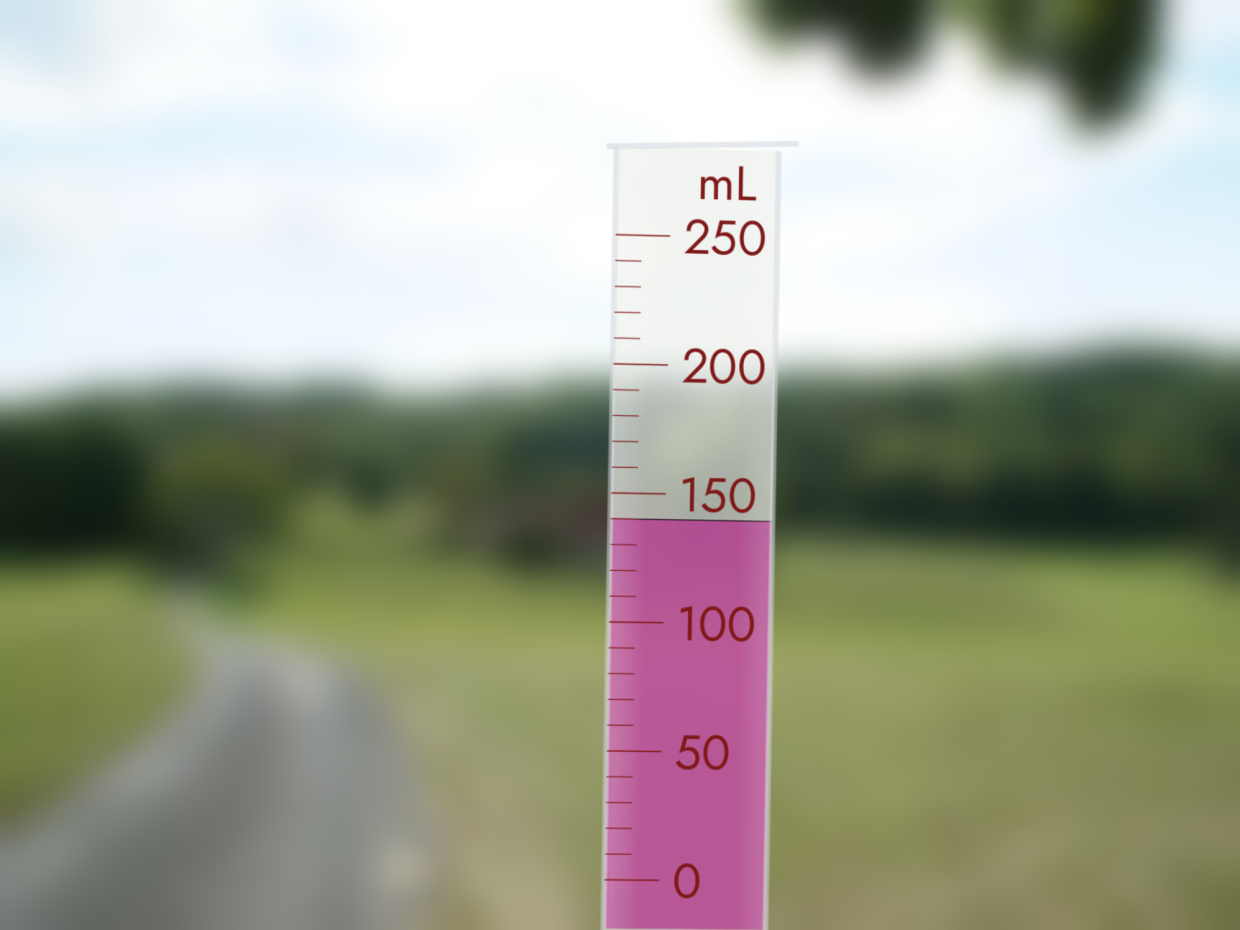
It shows 140; mL
